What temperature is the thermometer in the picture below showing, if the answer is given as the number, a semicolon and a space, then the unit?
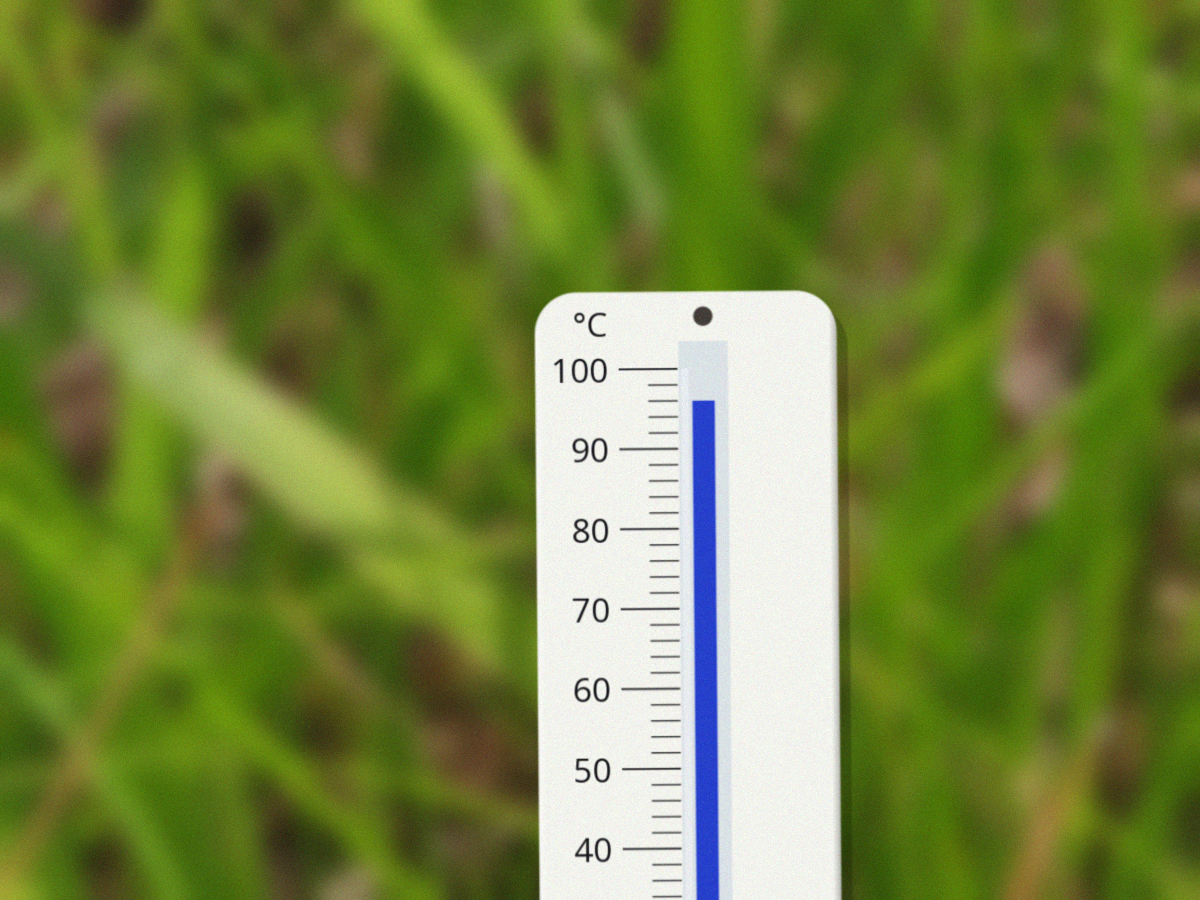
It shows 96; °C
